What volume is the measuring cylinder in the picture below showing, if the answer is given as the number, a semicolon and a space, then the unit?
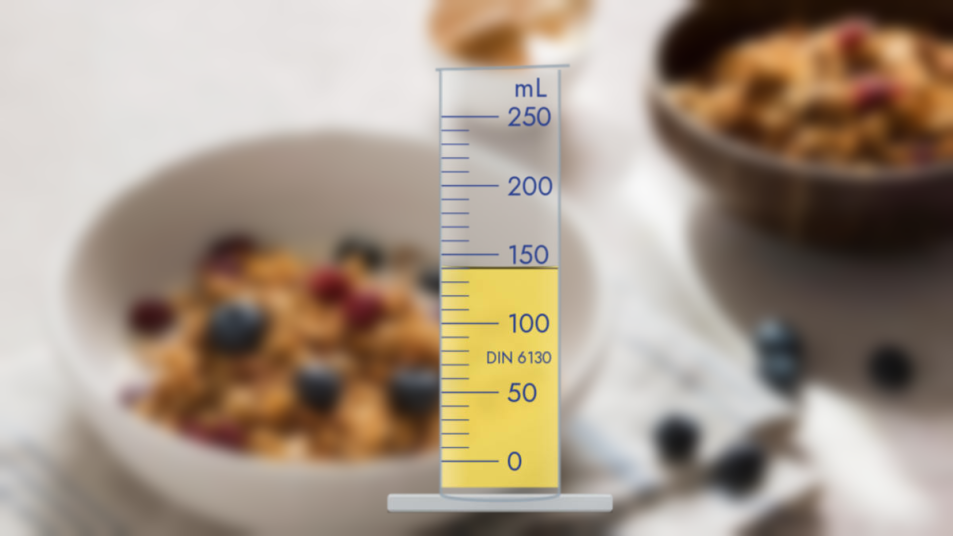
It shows 140; mL
